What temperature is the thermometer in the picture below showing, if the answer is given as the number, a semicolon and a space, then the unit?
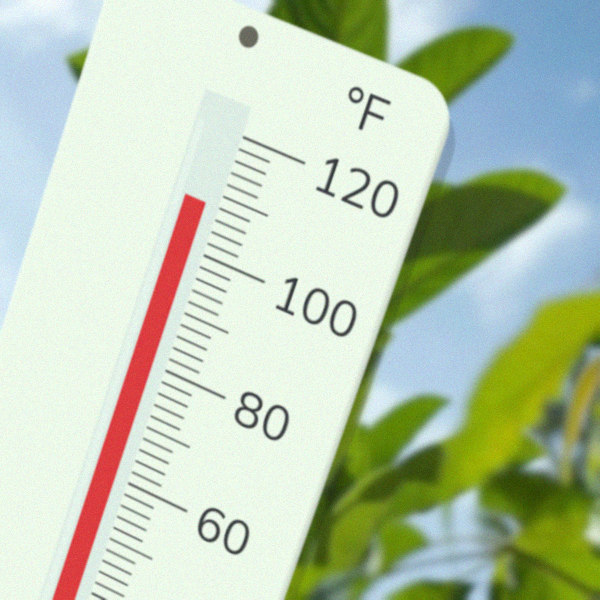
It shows 108; °F
